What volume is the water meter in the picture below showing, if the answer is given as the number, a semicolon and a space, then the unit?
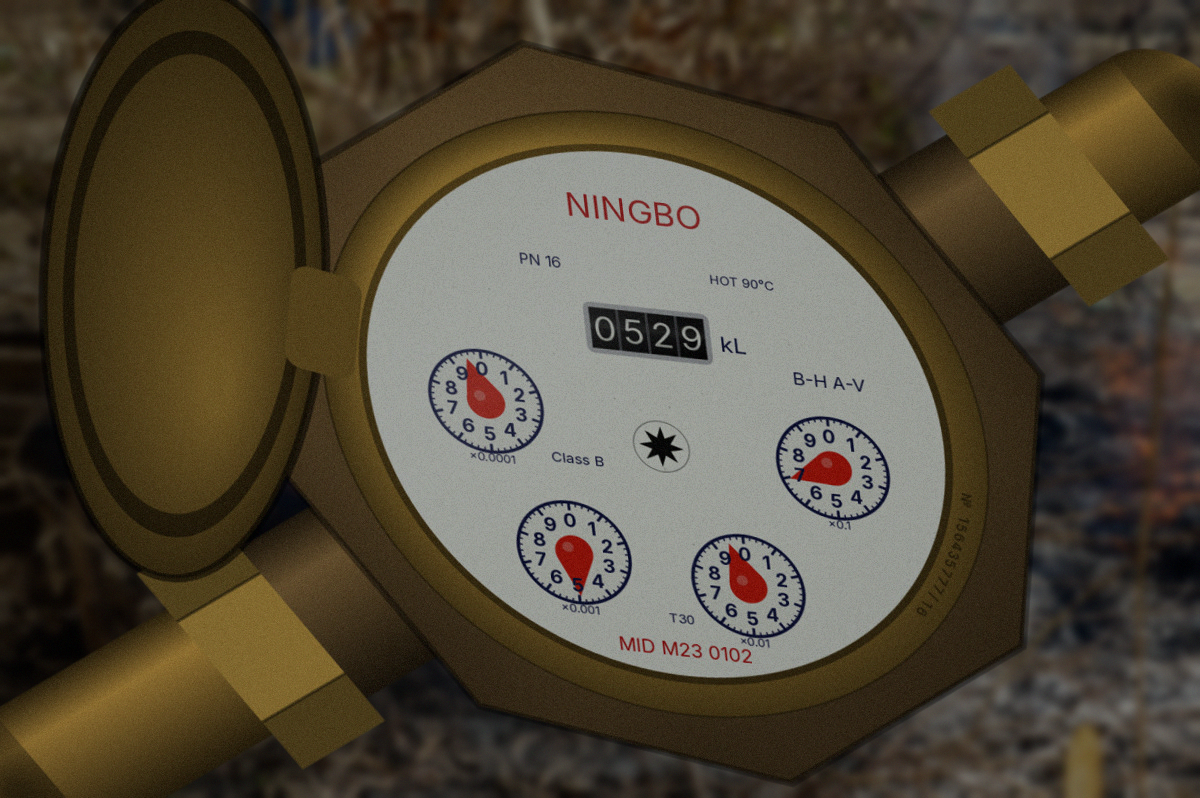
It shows 529.6949; kL
